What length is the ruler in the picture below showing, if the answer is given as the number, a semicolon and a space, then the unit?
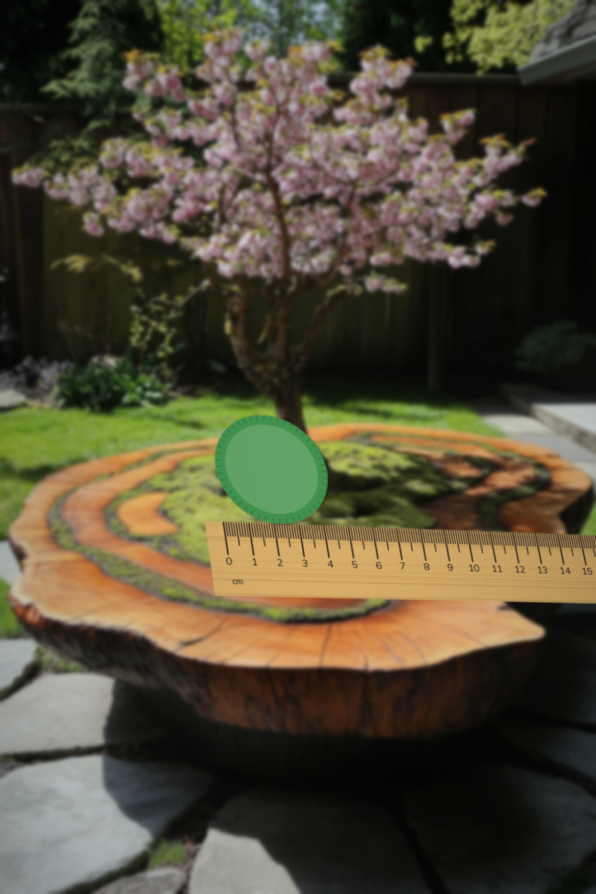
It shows 4.5; cm
